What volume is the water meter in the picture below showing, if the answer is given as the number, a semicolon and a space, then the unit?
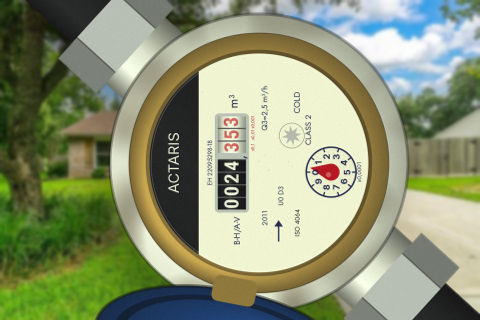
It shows 24.3530; m³
